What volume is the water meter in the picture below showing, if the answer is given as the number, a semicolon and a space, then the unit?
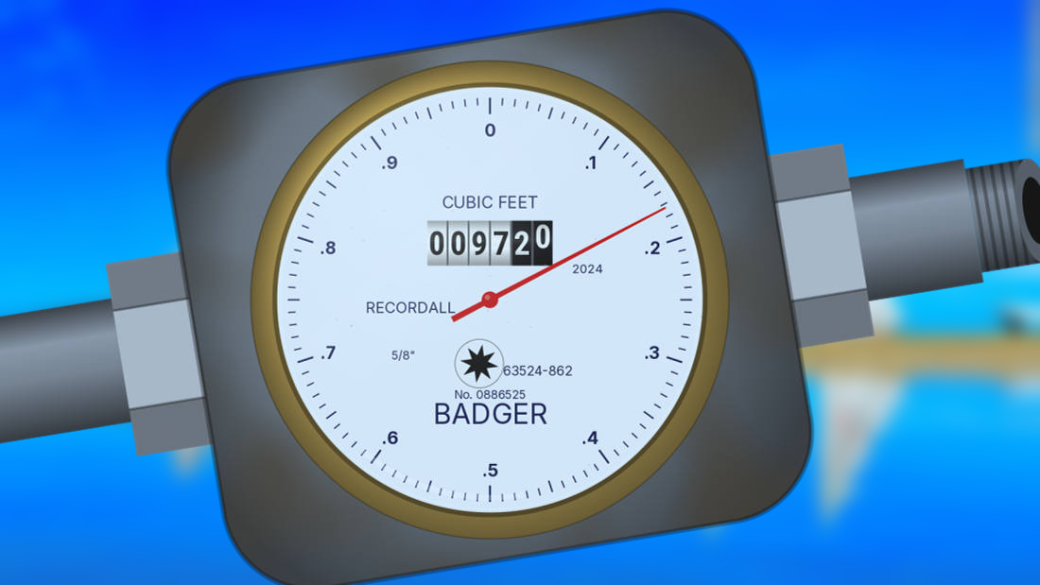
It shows 9720.17; ft³
